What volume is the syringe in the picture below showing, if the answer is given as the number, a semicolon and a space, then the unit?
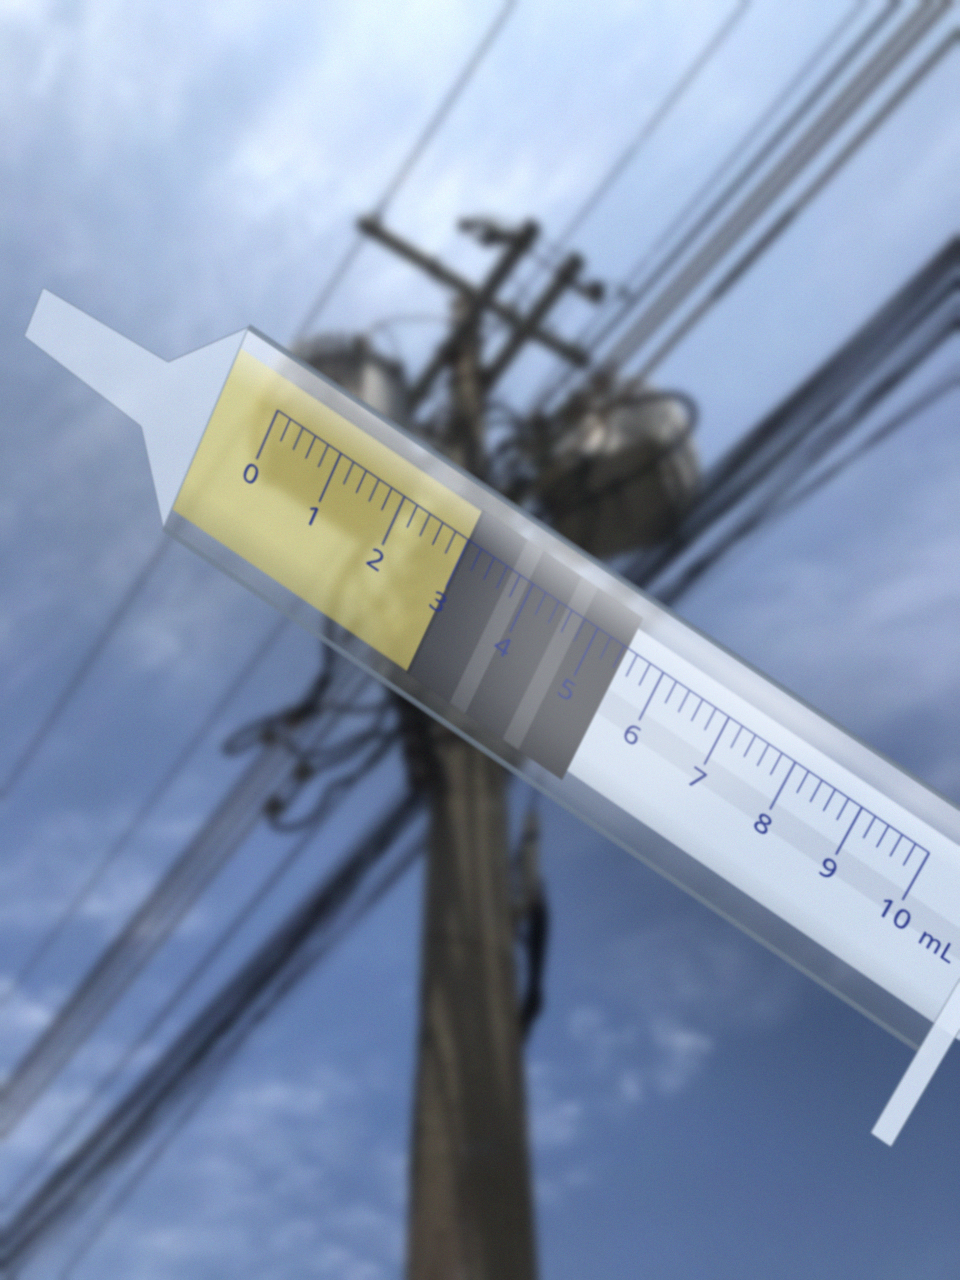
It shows 3; mL
